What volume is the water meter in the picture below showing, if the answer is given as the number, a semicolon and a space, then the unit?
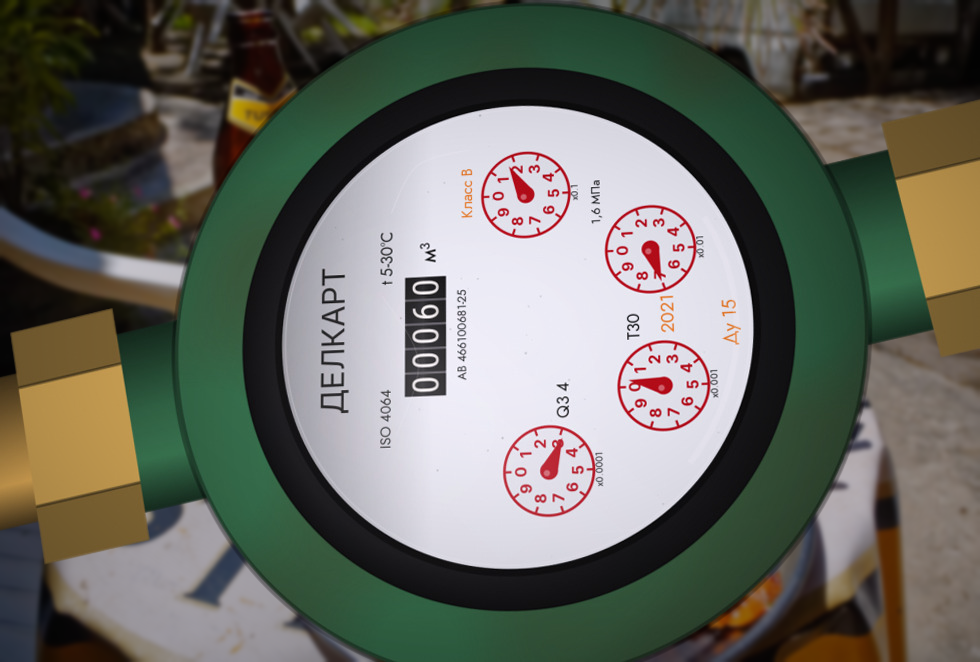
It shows 60.1703; m³
